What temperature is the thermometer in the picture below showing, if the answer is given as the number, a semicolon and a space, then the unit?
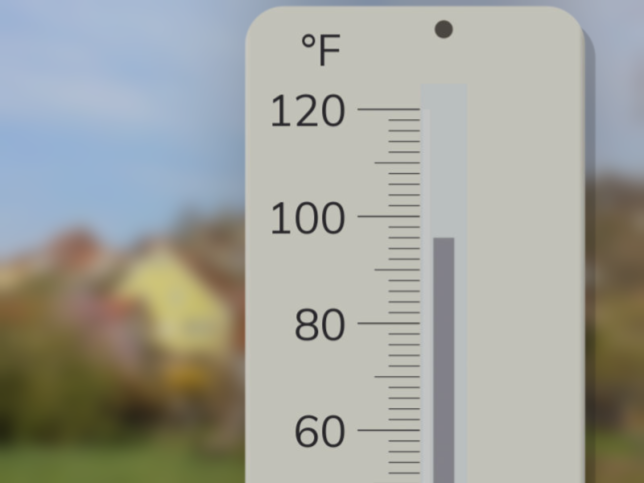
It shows 96; °F
